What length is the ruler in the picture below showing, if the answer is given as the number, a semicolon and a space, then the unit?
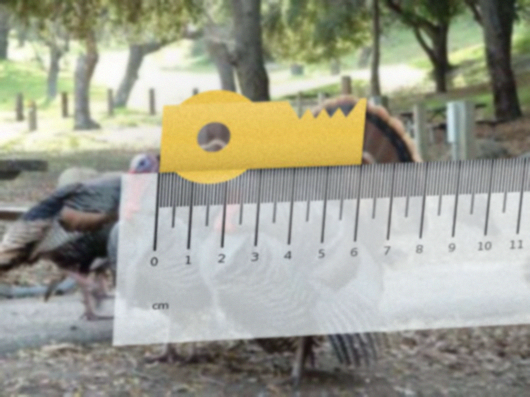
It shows 6; cm
